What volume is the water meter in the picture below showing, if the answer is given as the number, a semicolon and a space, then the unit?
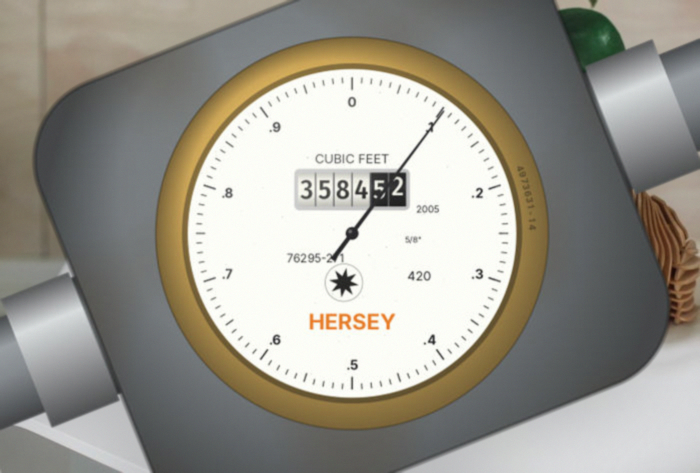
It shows 358452.10; ft³
